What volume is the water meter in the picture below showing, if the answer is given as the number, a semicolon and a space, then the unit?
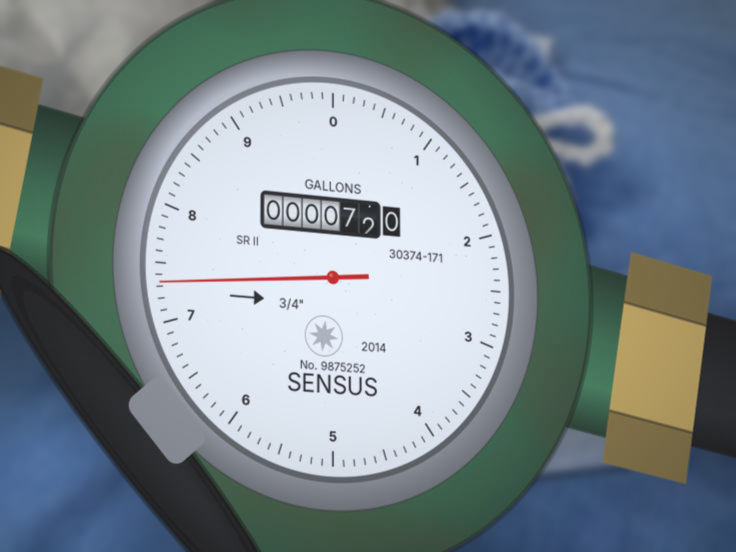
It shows 717.3; gal
